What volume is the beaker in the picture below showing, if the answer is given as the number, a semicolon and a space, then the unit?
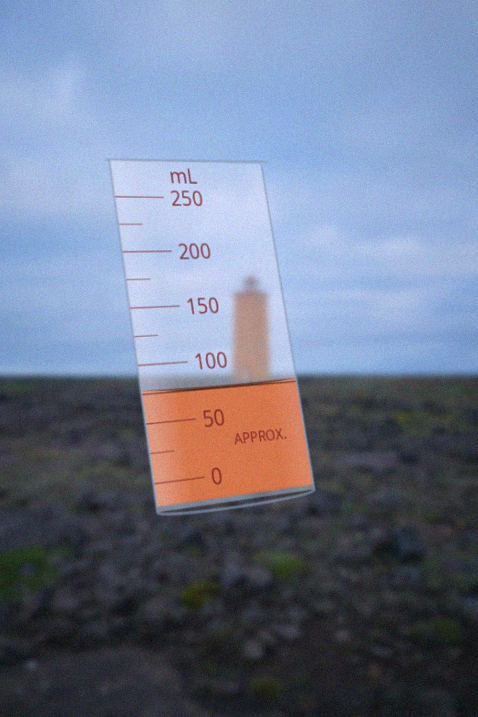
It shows 75; mL
